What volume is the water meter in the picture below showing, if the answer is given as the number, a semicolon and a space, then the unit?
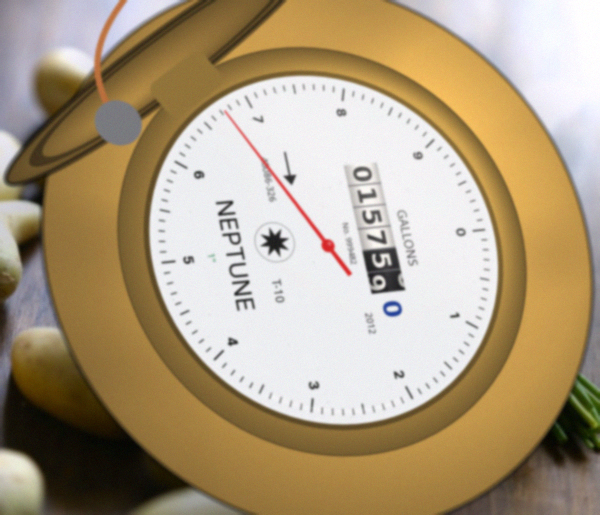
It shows 157586.7; gal
